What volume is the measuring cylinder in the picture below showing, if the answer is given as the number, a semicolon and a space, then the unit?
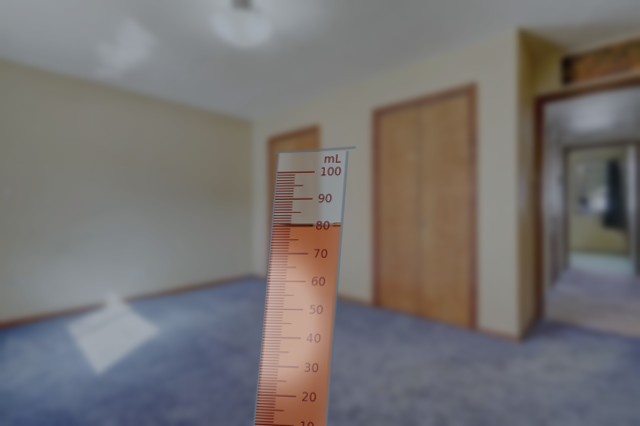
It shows 80; mL
